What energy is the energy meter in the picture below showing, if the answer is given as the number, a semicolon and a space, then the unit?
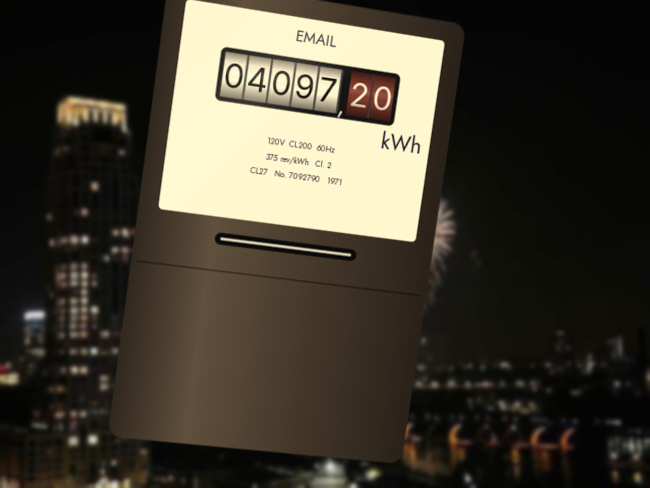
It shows 4097.20; kWh
